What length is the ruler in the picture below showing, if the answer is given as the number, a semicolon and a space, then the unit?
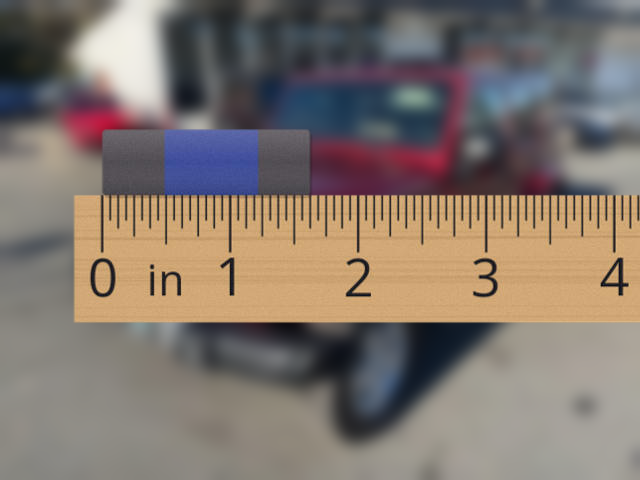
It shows 1.625; in
